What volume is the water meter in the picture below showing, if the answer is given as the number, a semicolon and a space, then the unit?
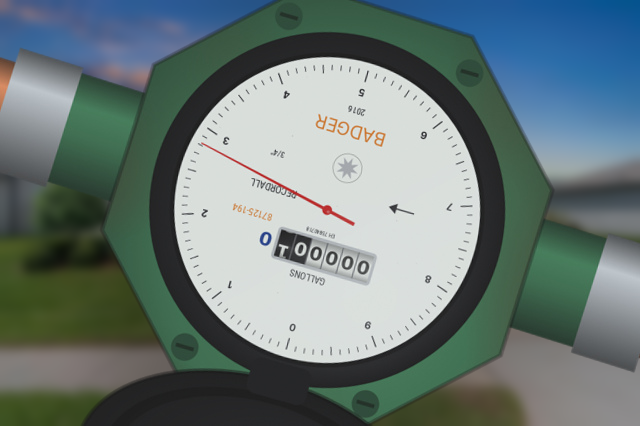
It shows 12.8; gal
